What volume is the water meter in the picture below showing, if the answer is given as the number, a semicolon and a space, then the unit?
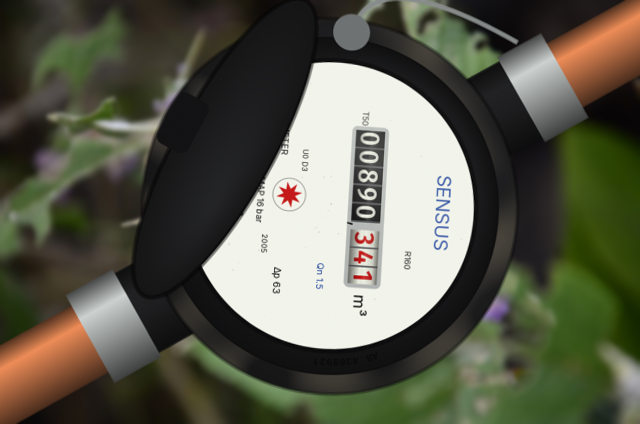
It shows 890.341; m³
